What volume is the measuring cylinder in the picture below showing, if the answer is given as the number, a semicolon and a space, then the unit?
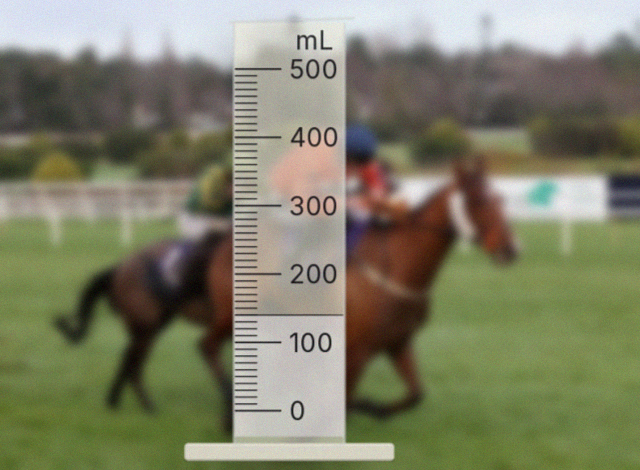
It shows 140; mL
